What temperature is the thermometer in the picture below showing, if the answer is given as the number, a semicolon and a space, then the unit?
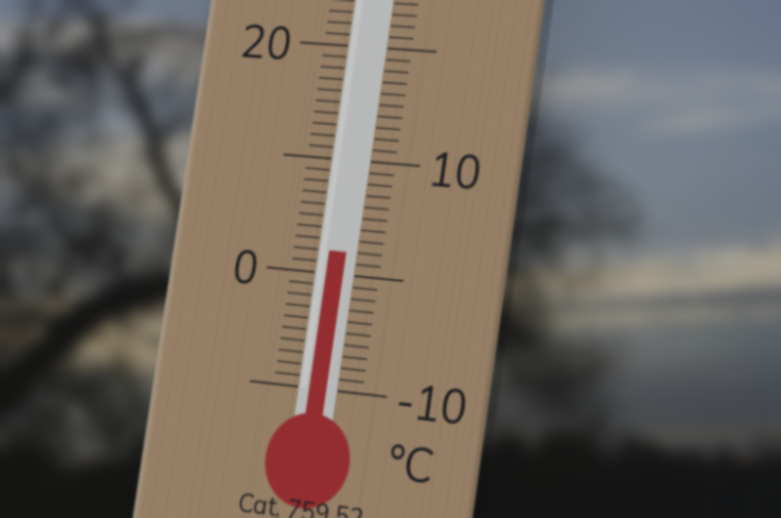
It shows 2; °C
